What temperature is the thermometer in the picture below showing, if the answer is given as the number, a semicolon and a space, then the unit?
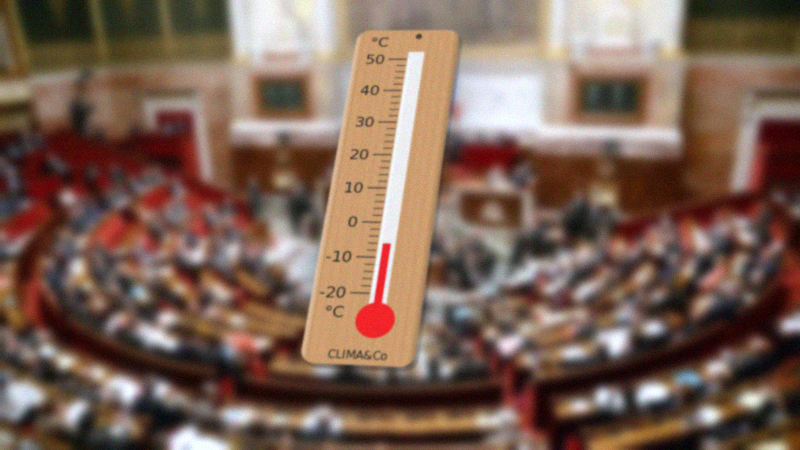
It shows -6; °C
